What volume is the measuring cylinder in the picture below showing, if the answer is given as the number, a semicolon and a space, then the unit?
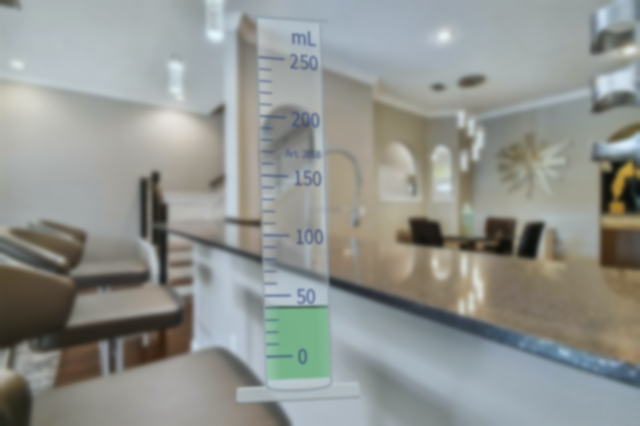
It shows 40; mL
